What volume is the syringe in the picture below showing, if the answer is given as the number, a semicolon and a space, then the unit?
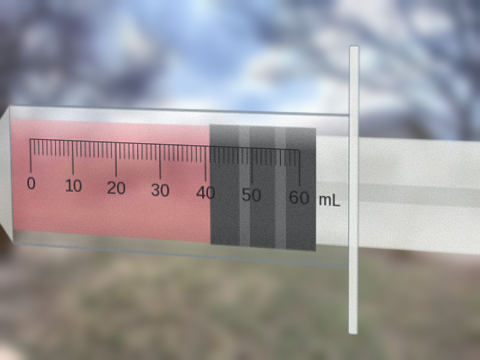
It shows 41; mL
